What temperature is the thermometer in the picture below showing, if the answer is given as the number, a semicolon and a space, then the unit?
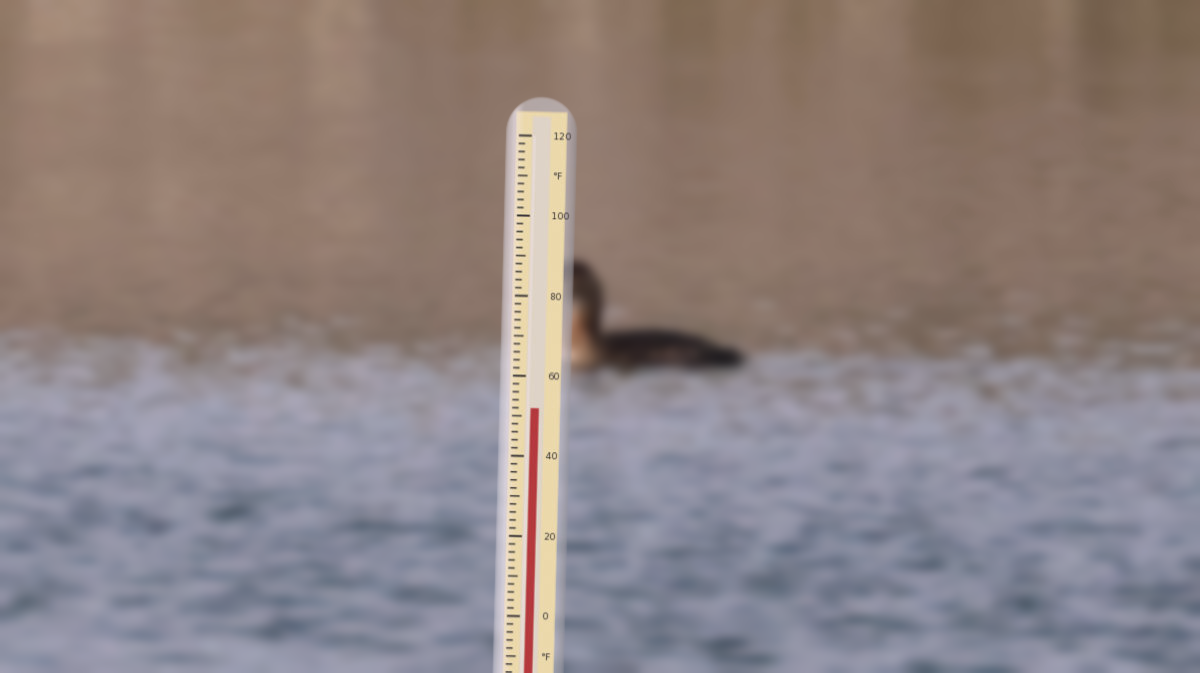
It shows 52; °F
